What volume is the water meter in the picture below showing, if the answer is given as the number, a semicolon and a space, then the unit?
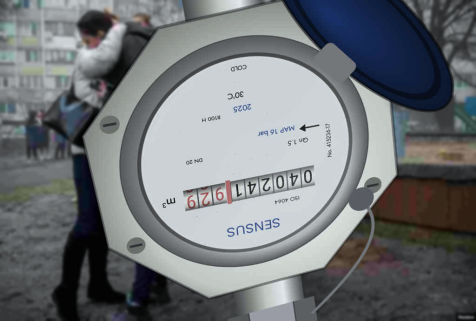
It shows 40241.929; m³
